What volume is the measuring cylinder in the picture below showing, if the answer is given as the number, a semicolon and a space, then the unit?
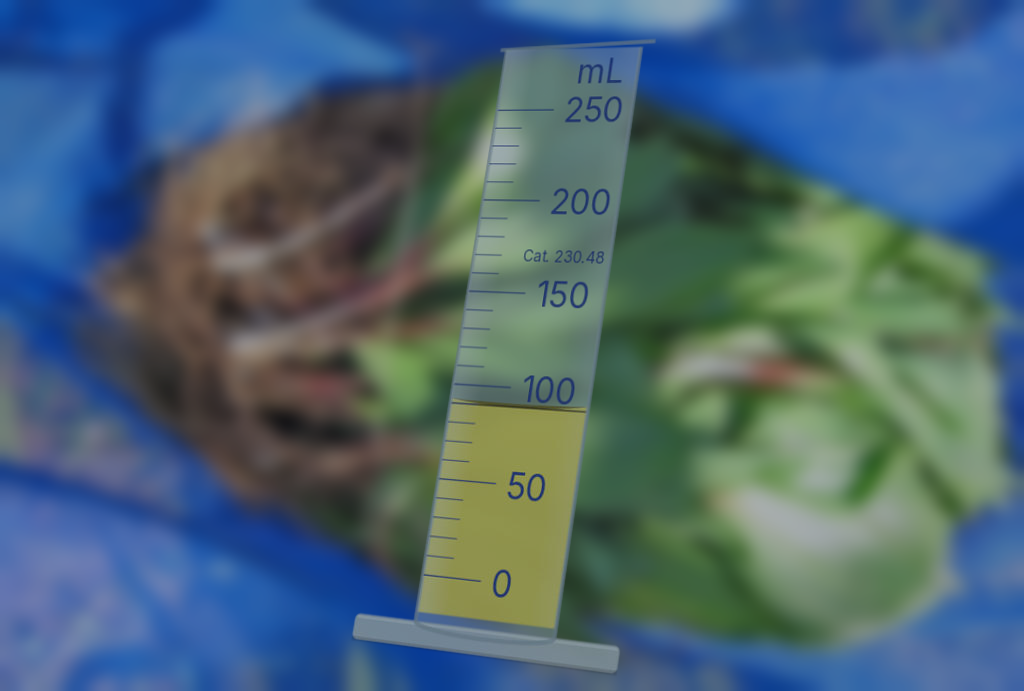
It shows 90; mL
